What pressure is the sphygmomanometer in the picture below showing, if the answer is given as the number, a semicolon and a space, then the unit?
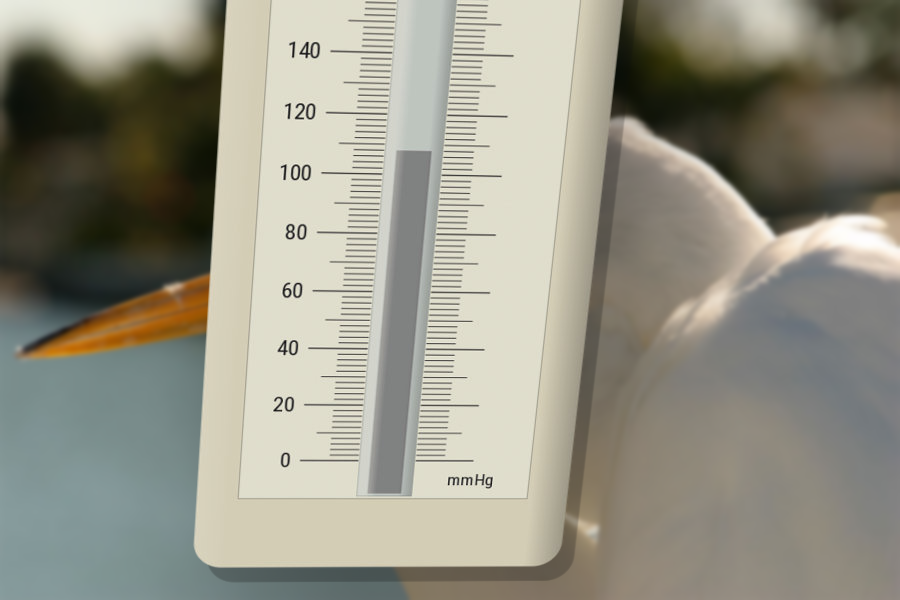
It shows 108; mmHg
